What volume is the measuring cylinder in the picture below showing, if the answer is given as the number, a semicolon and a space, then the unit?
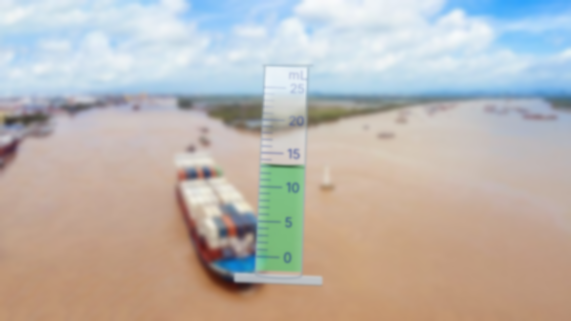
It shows 13; mL
